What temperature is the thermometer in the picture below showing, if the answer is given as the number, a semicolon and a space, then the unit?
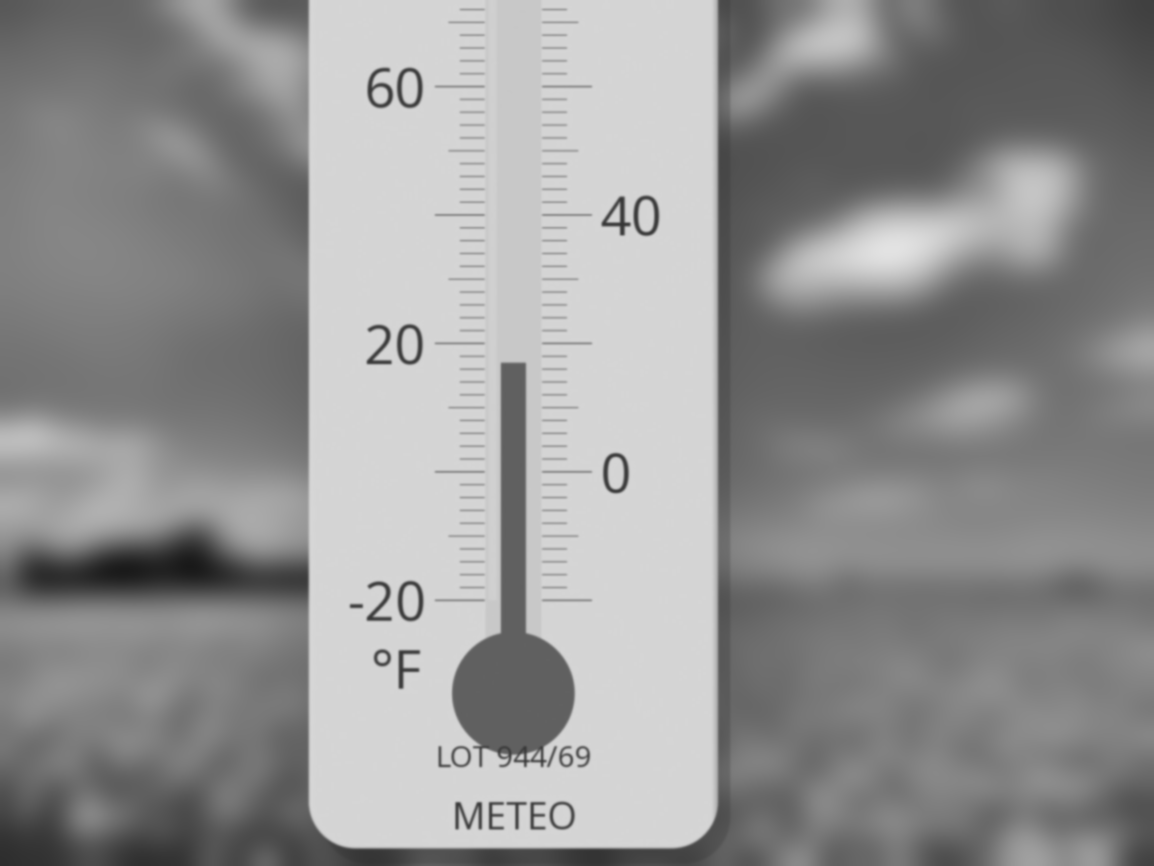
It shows 17; °F
